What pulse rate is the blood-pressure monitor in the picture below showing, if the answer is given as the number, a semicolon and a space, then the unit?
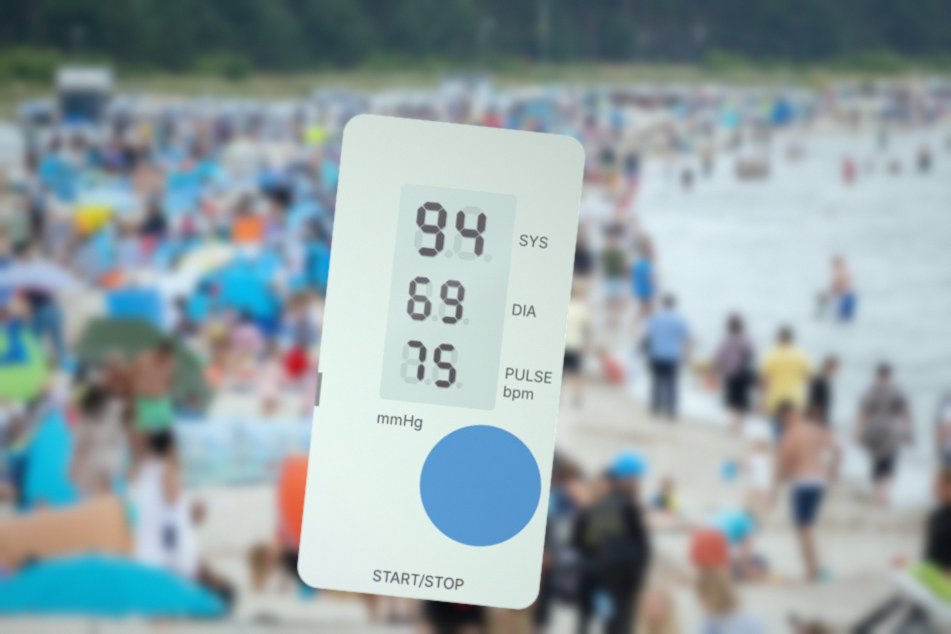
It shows 75; bpm
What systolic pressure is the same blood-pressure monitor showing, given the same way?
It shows 94; mmHg
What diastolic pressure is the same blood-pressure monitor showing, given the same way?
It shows 69; mmHg
